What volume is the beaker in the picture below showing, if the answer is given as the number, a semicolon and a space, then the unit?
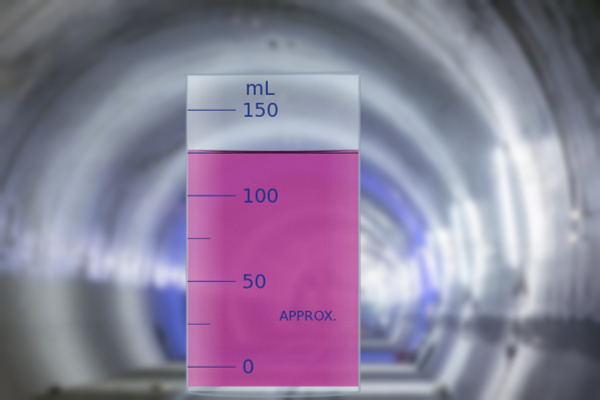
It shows 125; mL
